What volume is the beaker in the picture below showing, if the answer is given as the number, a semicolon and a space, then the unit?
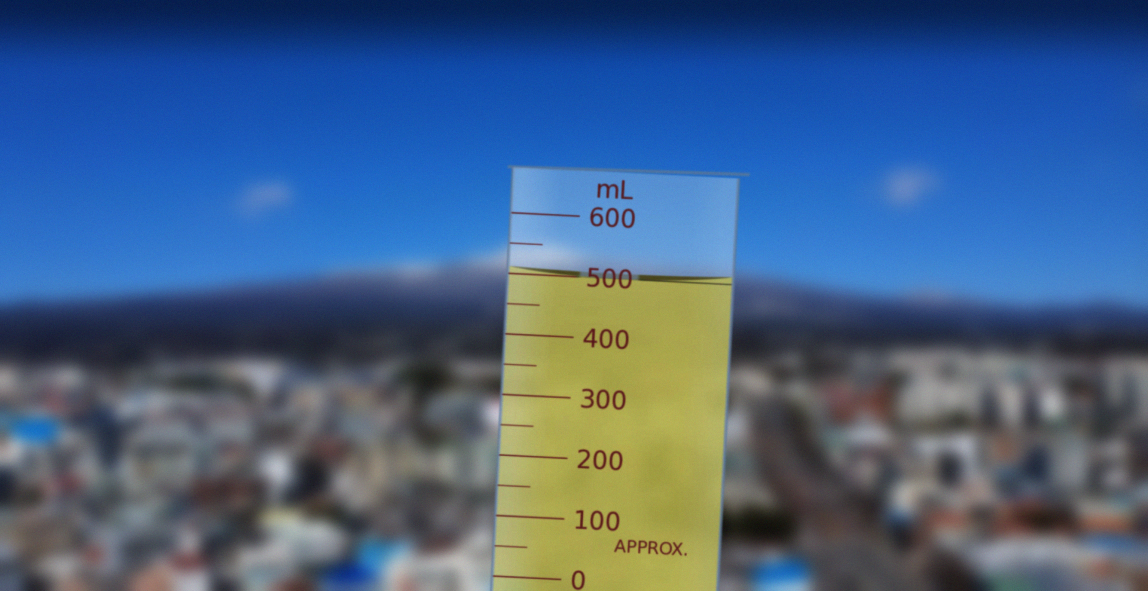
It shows 500; mL
